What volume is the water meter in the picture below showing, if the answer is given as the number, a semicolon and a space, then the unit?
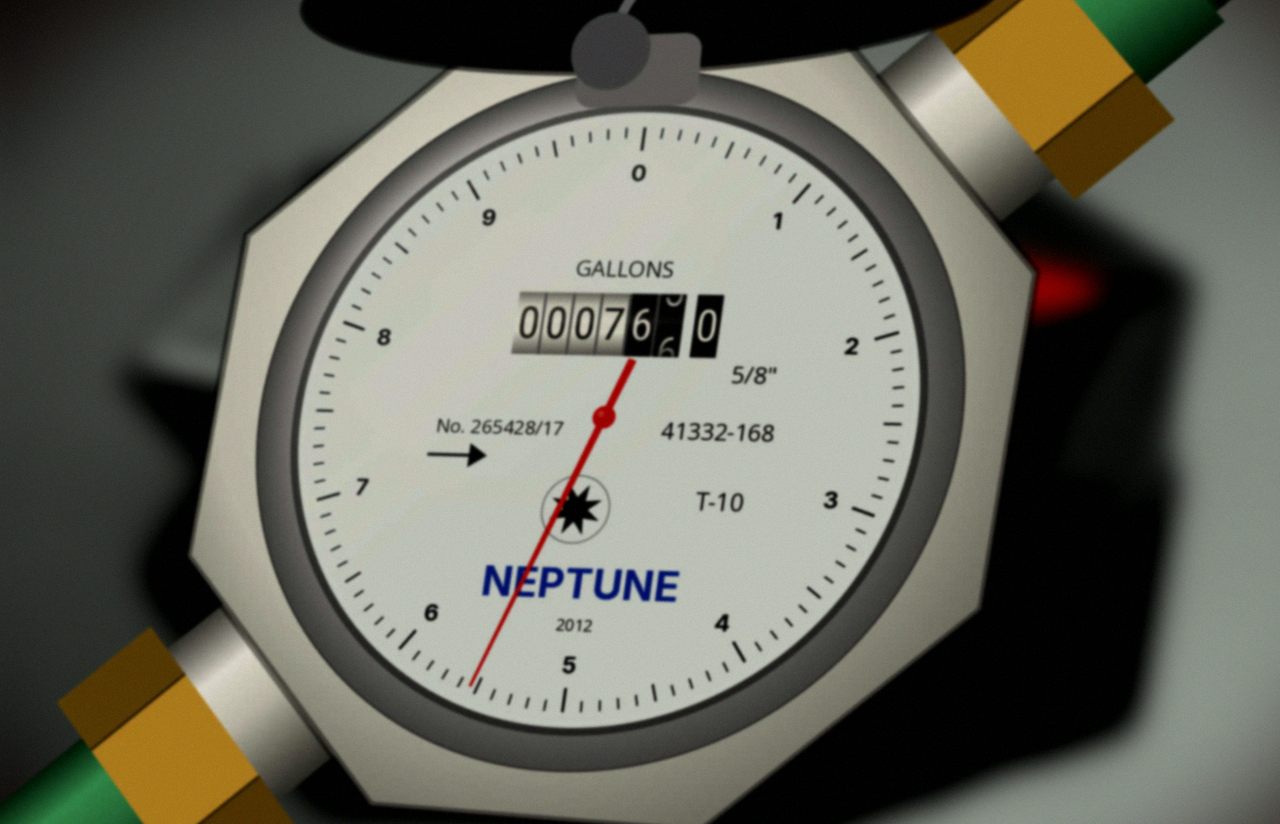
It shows 7655.5; gal
